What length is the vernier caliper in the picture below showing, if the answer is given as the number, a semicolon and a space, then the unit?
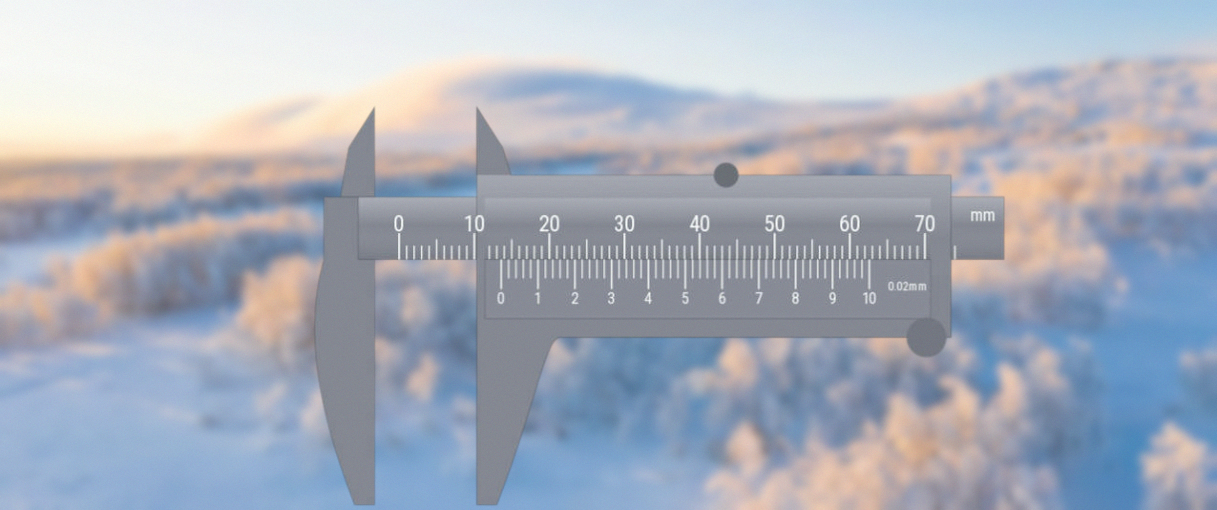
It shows 13.6; mm
